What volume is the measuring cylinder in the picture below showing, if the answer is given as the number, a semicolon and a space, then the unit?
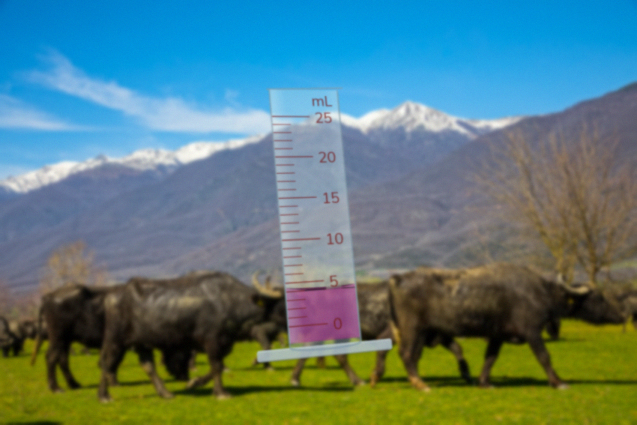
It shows 4; mL
